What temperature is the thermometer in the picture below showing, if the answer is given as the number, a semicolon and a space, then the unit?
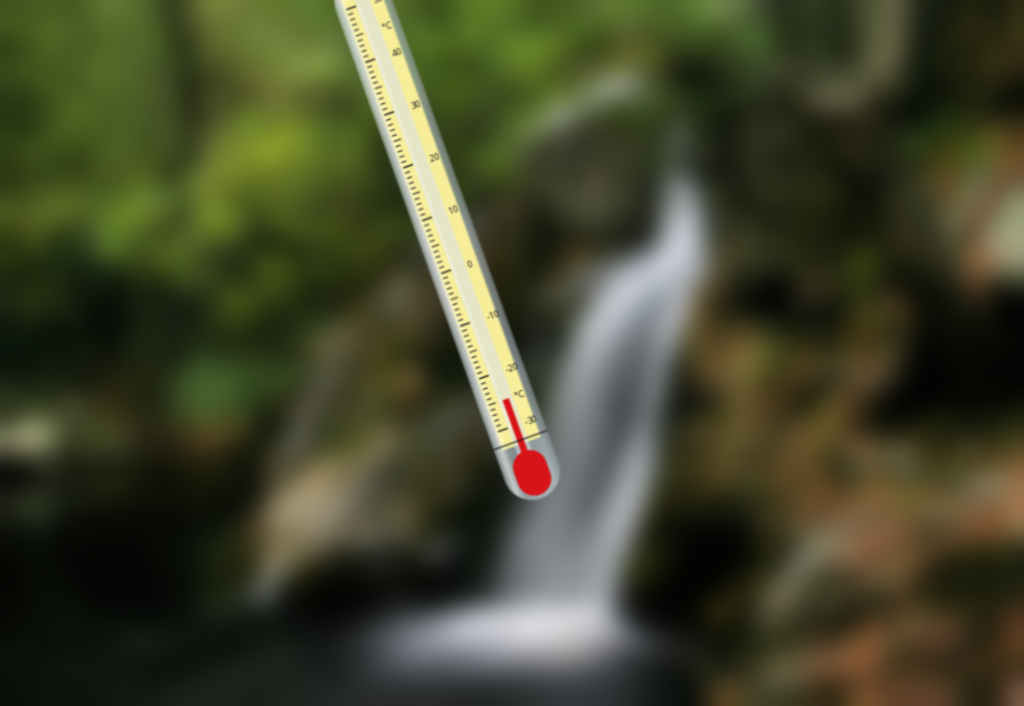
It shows -25; °C
